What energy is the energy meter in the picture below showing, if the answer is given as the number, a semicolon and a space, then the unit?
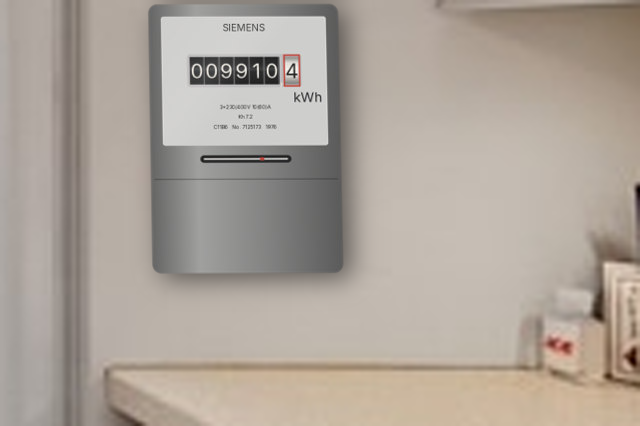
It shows 9910.4; kWh
